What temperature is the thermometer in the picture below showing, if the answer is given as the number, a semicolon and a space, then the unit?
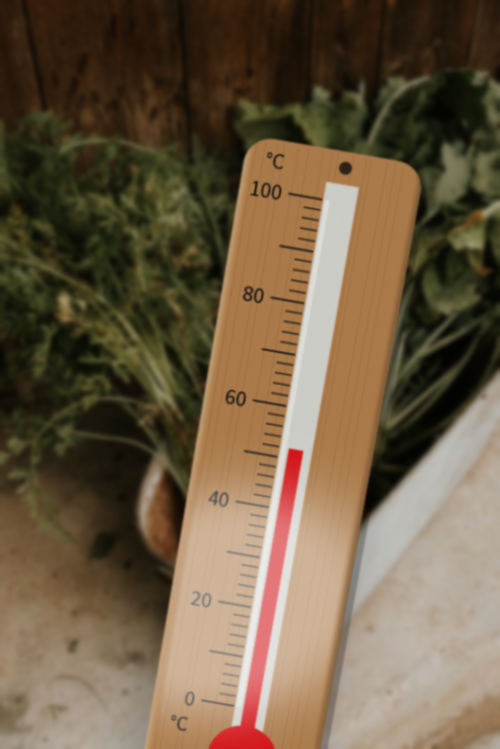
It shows 52; °C
